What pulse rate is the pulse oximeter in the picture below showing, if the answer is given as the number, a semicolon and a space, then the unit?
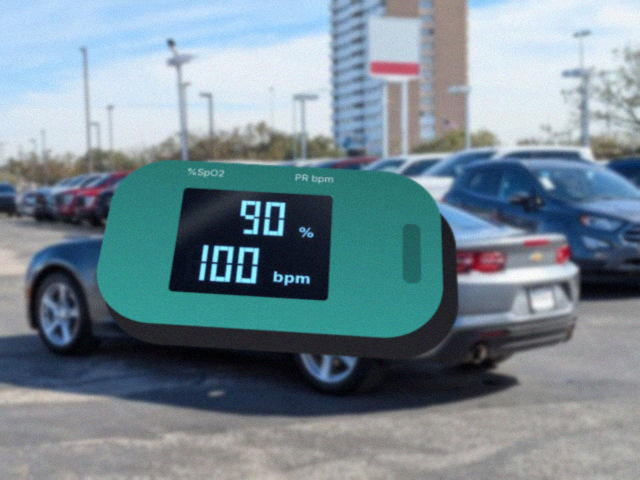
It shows 100; bpm
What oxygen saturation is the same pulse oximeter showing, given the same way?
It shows 90; %
